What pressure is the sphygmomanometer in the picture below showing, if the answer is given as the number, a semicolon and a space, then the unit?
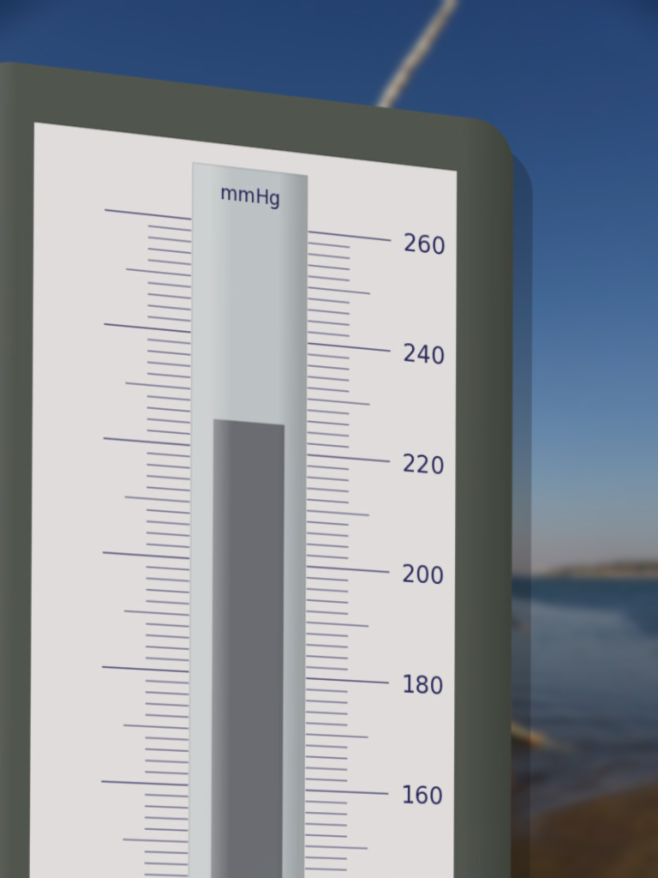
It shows 225; mmHg
